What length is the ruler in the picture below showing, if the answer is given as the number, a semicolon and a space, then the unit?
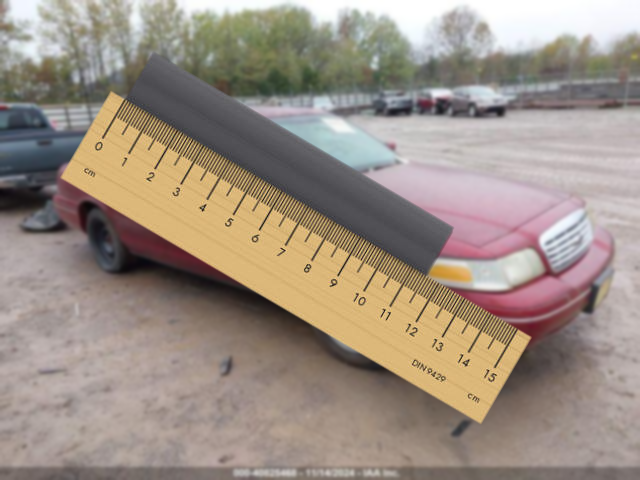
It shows 11.5; cm
